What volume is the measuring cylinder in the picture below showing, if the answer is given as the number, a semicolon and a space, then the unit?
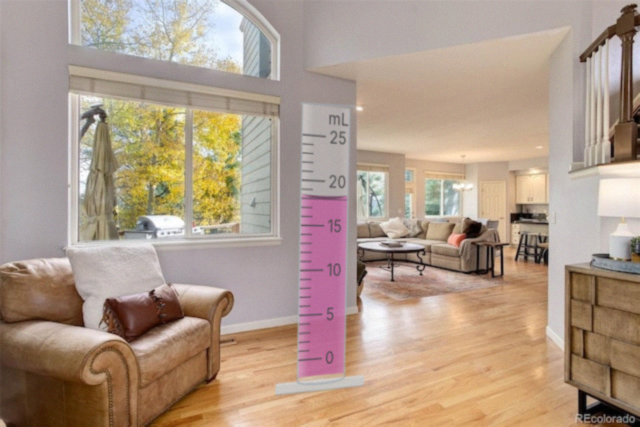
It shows 18; mL
